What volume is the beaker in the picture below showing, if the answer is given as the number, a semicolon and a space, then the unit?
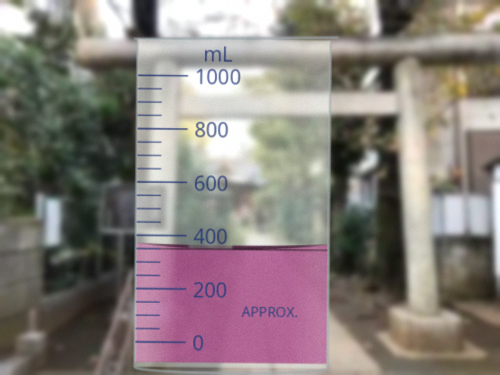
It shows 350; mL
